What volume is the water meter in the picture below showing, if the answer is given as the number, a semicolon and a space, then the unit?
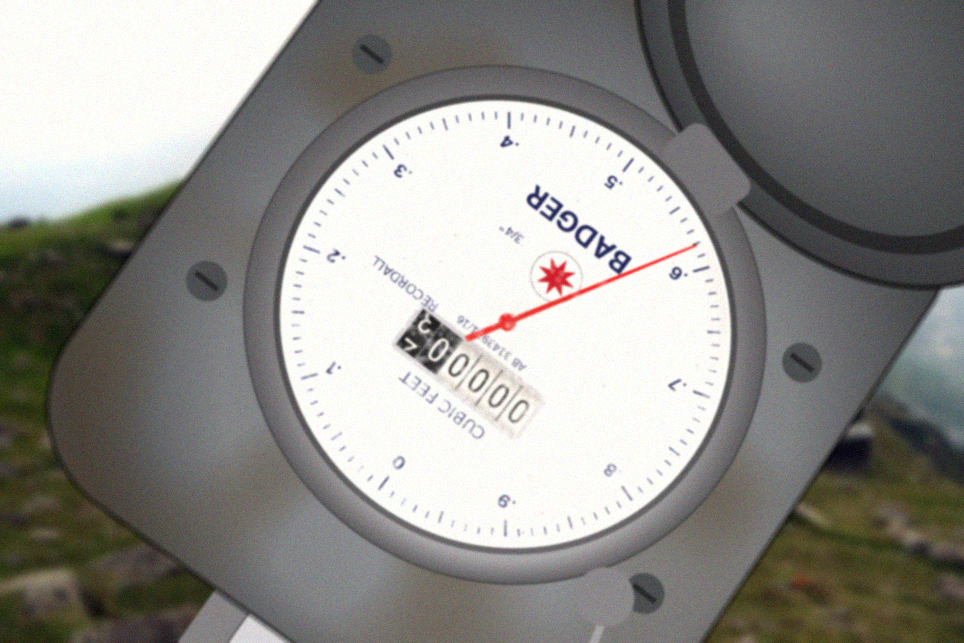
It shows 2.58; ft³
